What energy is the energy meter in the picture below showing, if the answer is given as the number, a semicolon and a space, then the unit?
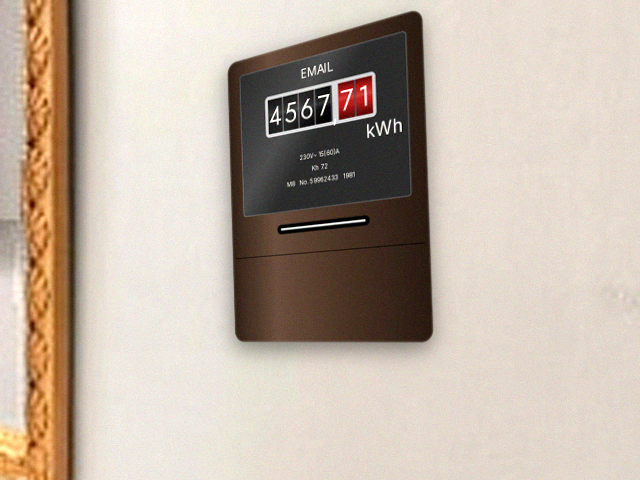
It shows 4567.71; kWh
